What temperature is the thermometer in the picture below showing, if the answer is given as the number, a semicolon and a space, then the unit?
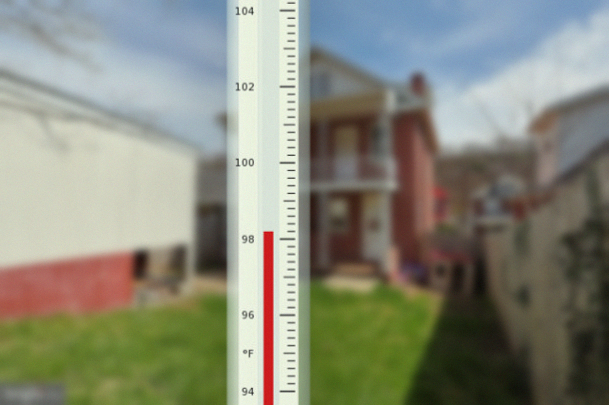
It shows 98.2; °F
